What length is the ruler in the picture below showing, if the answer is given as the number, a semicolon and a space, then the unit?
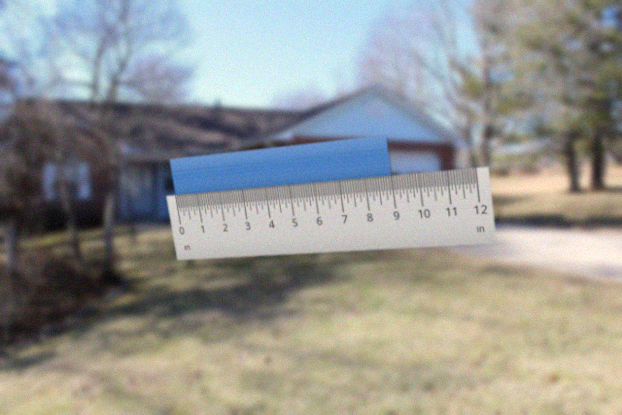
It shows 9; in
